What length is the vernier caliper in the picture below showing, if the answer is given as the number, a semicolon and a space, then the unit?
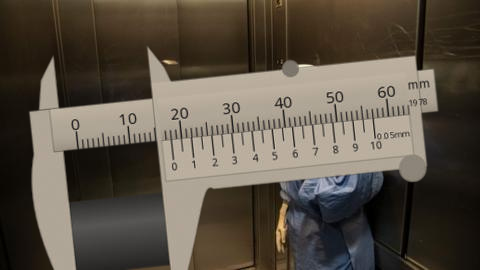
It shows 18.0; mm
